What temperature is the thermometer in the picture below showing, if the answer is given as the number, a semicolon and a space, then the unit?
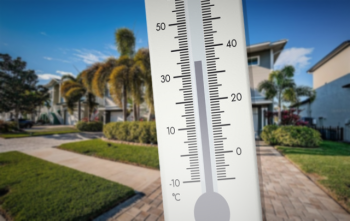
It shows 35; °C
